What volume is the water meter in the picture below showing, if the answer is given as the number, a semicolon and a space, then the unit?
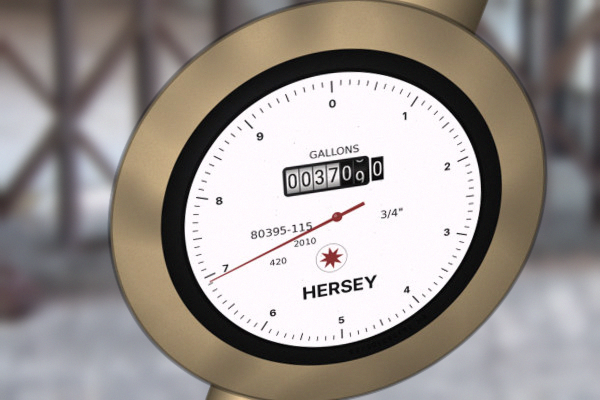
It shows 37086.9; gal
